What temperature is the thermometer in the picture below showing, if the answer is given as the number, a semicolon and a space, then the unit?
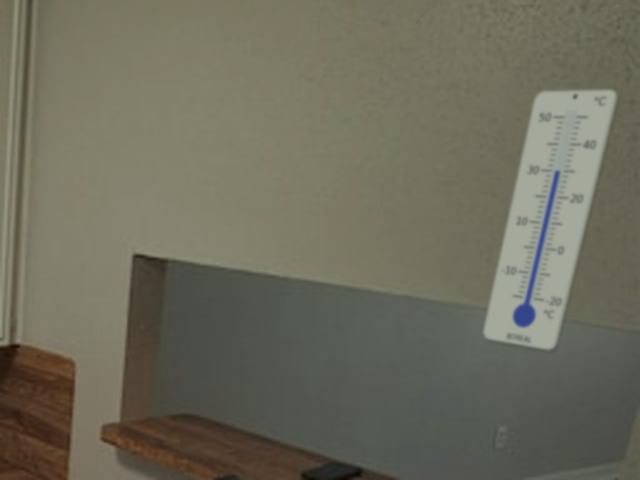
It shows 30; °C
